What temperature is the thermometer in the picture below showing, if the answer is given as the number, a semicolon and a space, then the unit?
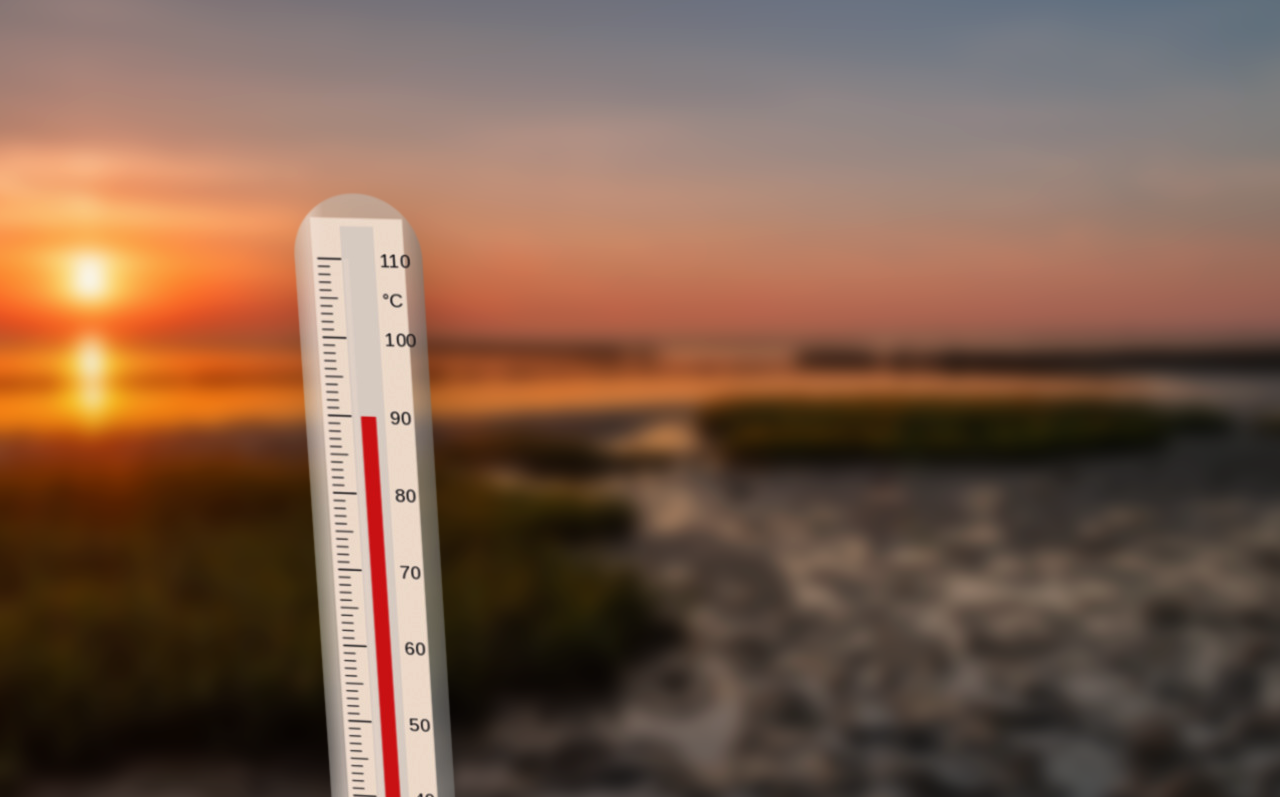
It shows 90; °C
